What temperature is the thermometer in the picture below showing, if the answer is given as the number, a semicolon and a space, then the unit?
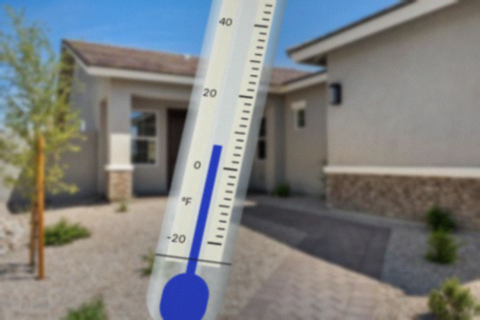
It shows 6; °F
